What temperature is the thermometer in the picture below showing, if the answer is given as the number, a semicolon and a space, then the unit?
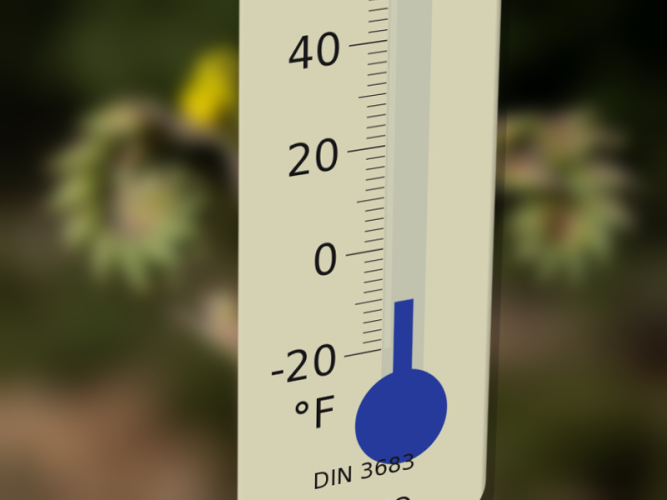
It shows -11; °F
